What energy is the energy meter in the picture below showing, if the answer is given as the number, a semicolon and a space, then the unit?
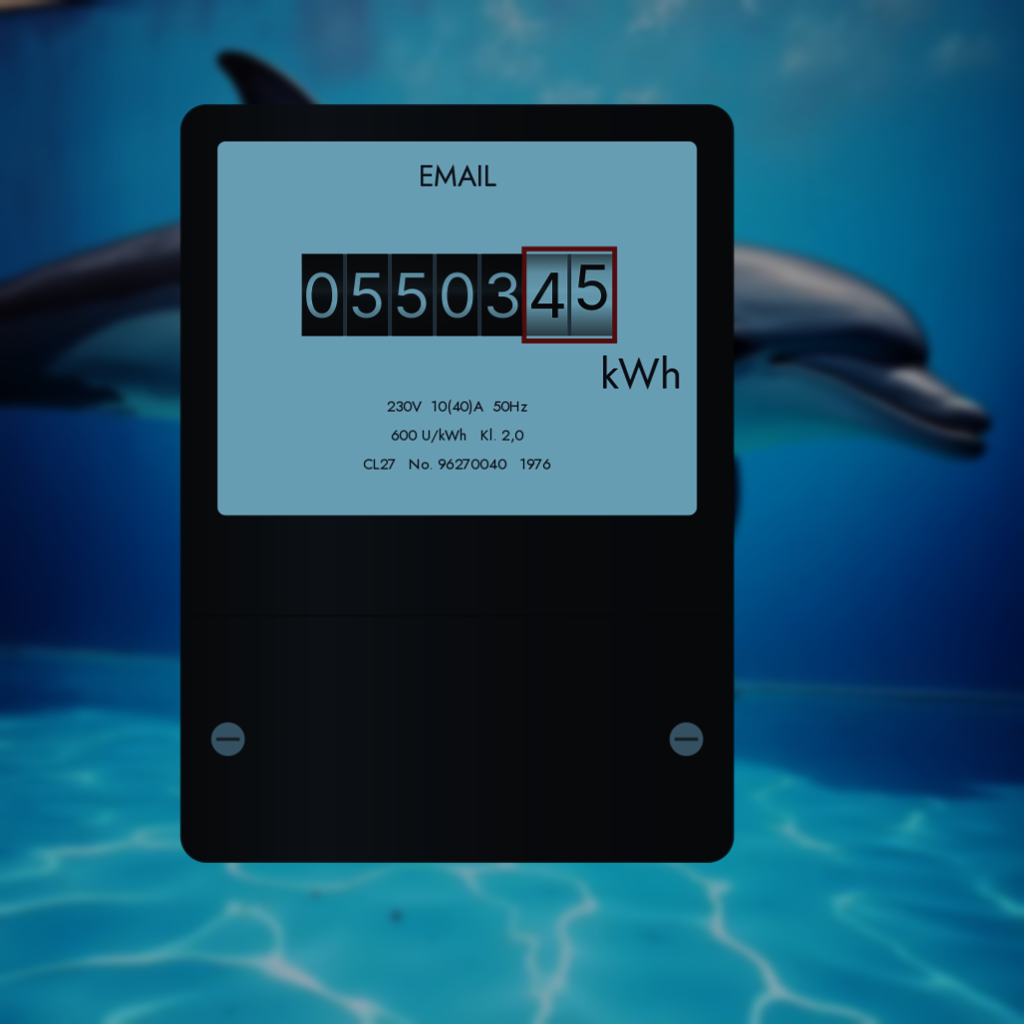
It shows 5503.45; kWh
